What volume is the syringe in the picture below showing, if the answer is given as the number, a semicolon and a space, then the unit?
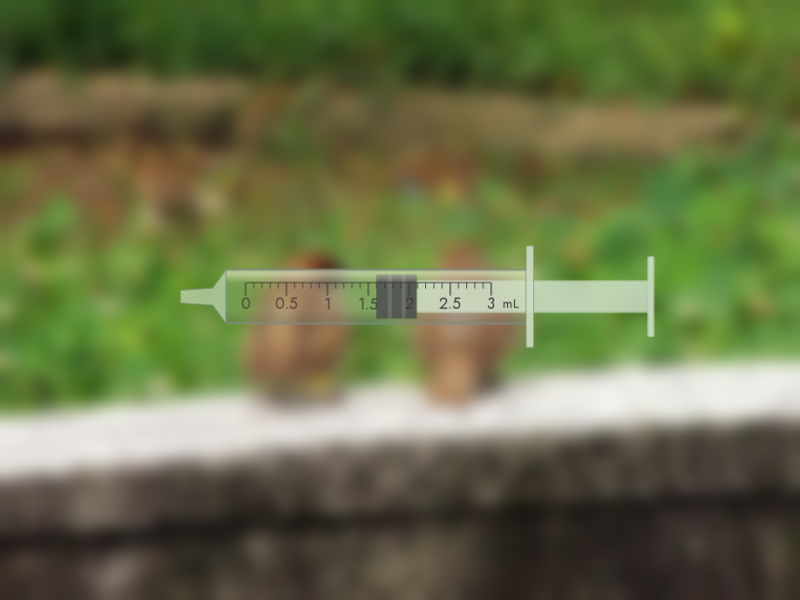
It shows 1.6; mL
